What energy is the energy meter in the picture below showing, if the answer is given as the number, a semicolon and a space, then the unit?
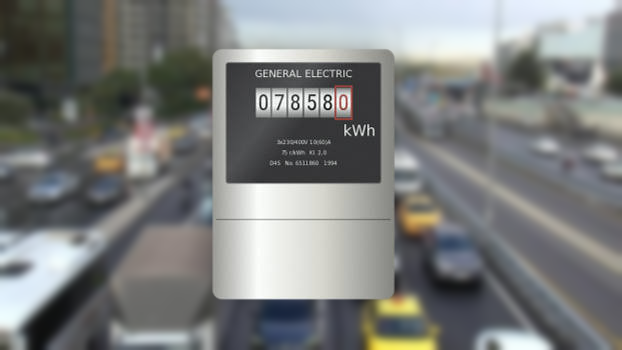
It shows 7858.0; kWh
